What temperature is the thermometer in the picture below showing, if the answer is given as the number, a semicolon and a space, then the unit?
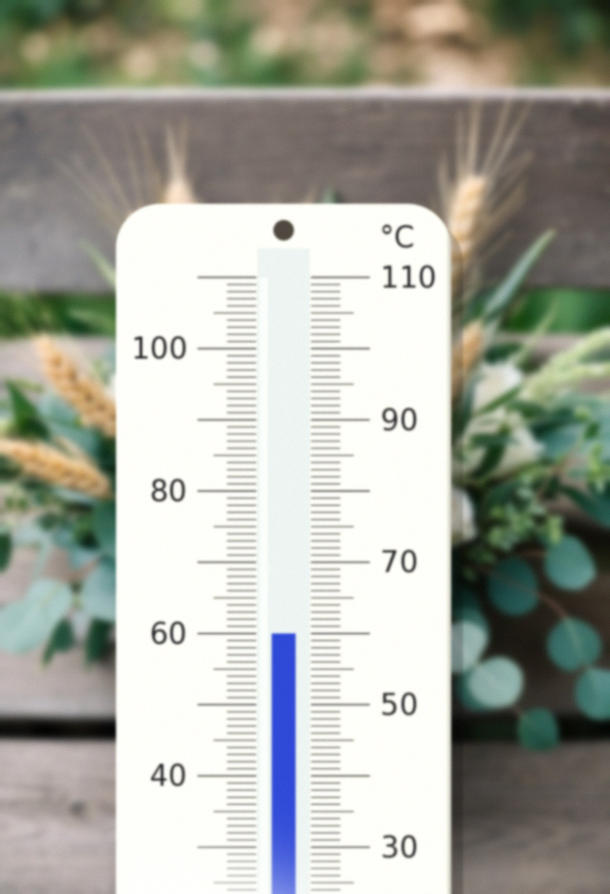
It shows 60; °C
